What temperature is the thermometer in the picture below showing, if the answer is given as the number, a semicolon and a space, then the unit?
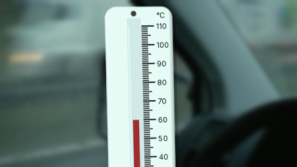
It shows 60; °C
